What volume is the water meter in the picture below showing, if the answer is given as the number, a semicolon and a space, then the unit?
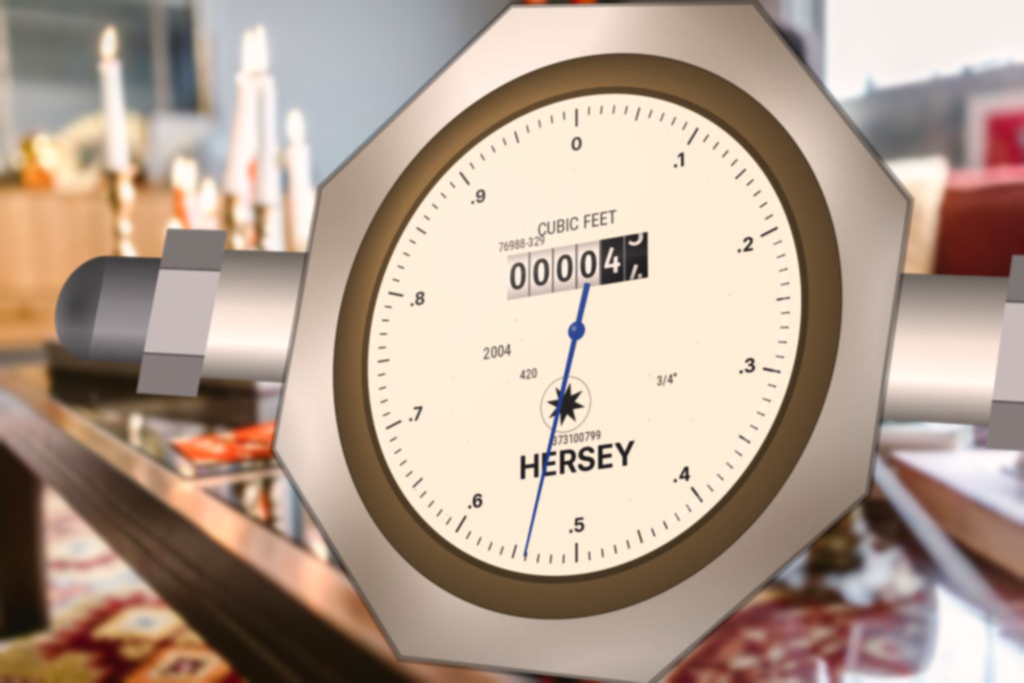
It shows 43.54; ft³
